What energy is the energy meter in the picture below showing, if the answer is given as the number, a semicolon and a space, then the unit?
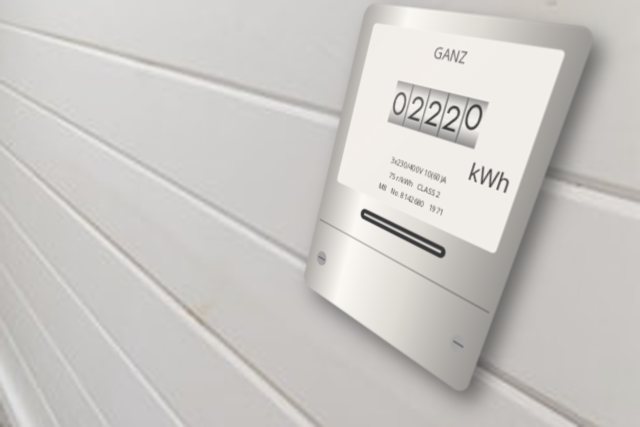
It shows 2220; kWh
